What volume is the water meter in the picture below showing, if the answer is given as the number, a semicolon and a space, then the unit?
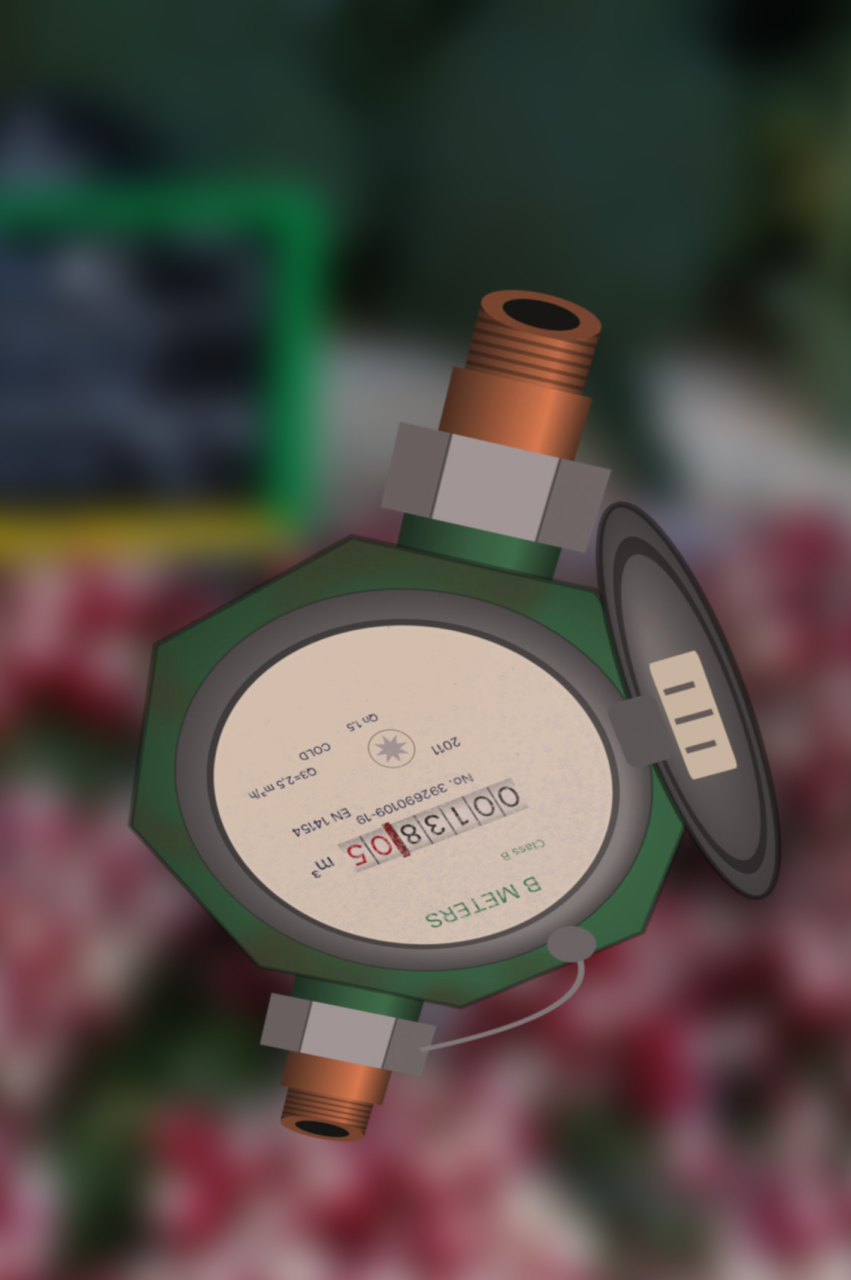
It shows 138.05; m³
